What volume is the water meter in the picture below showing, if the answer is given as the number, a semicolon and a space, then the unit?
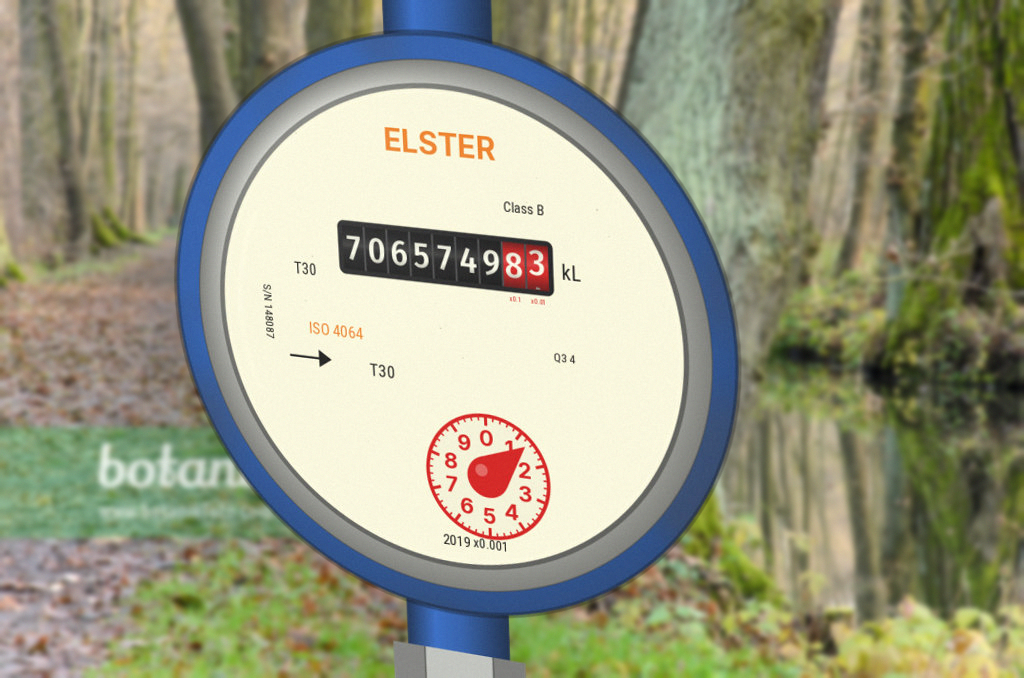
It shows 7065749.831; kL
